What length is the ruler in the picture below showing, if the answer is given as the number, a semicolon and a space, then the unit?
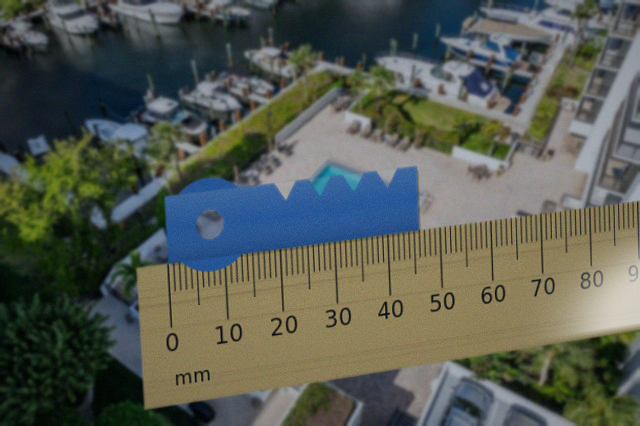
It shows 46; mm
